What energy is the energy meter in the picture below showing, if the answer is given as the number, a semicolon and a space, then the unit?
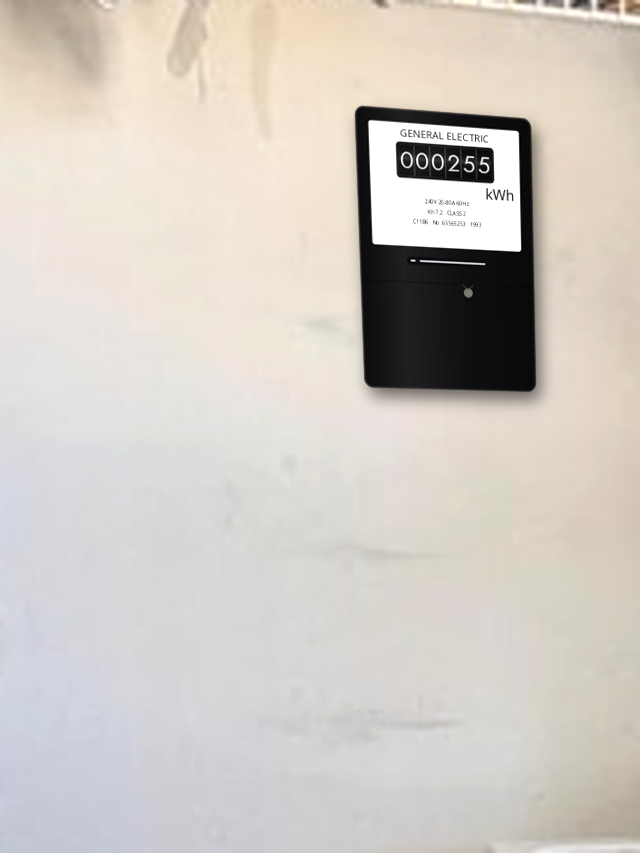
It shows 255; kWh
